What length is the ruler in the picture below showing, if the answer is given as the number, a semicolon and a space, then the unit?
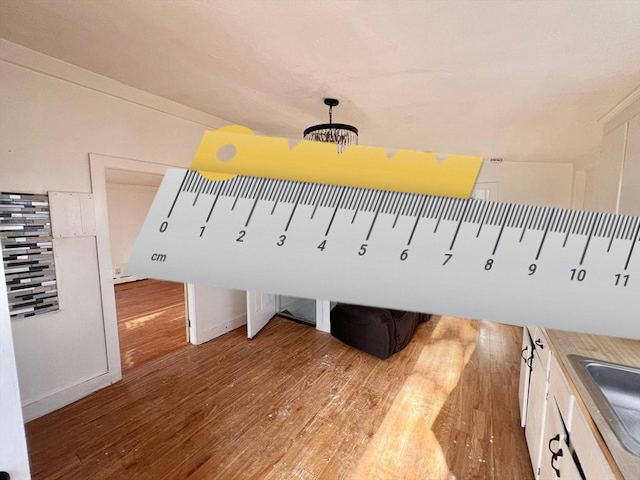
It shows 7; cm
